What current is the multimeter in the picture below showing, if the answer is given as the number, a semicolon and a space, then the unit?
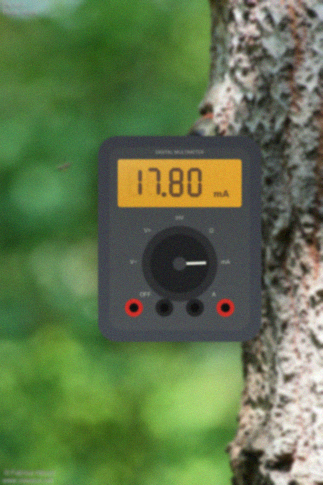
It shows 17.80; mA
